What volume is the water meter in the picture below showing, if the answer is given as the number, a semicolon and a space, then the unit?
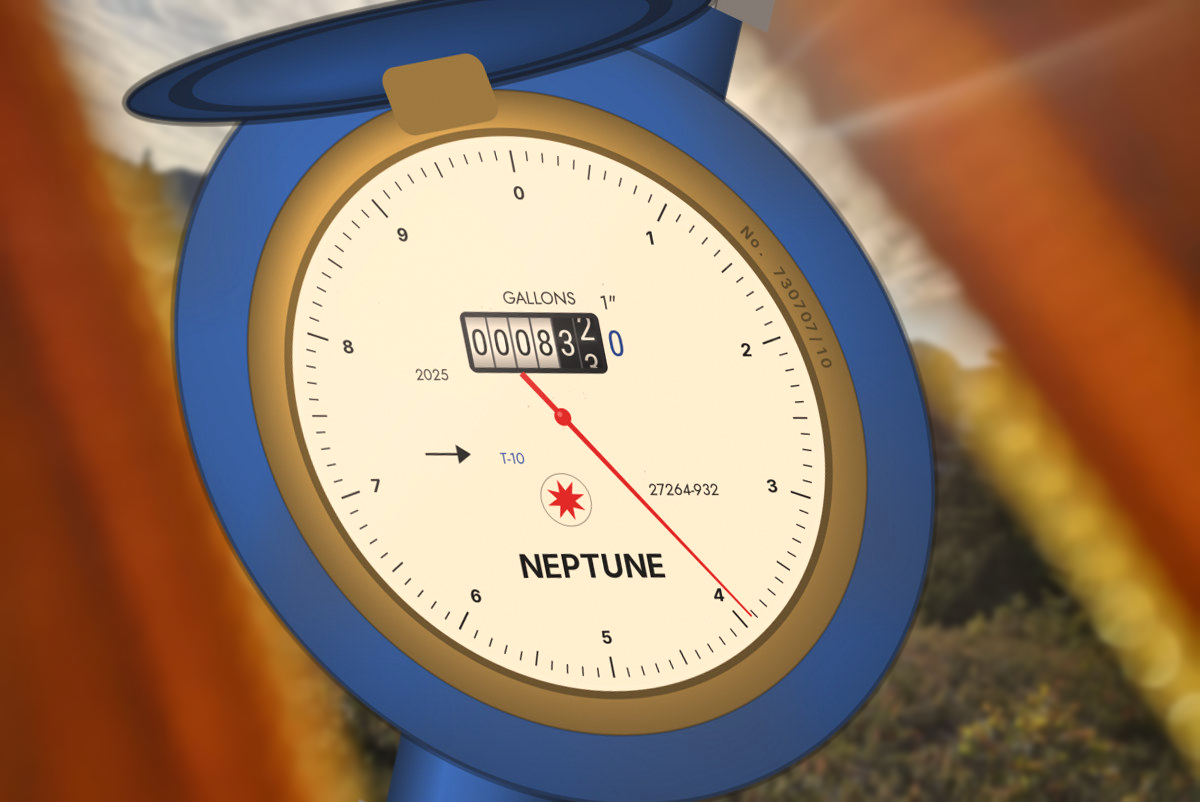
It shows 8323.9; gal
